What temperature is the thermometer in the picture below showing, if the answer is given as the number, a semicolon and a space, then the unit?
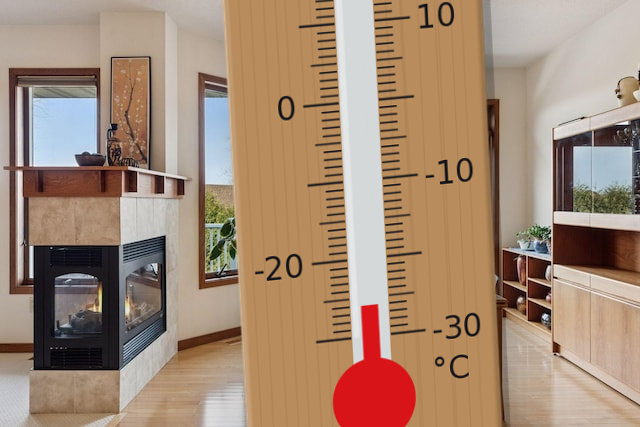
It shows -26; °C
